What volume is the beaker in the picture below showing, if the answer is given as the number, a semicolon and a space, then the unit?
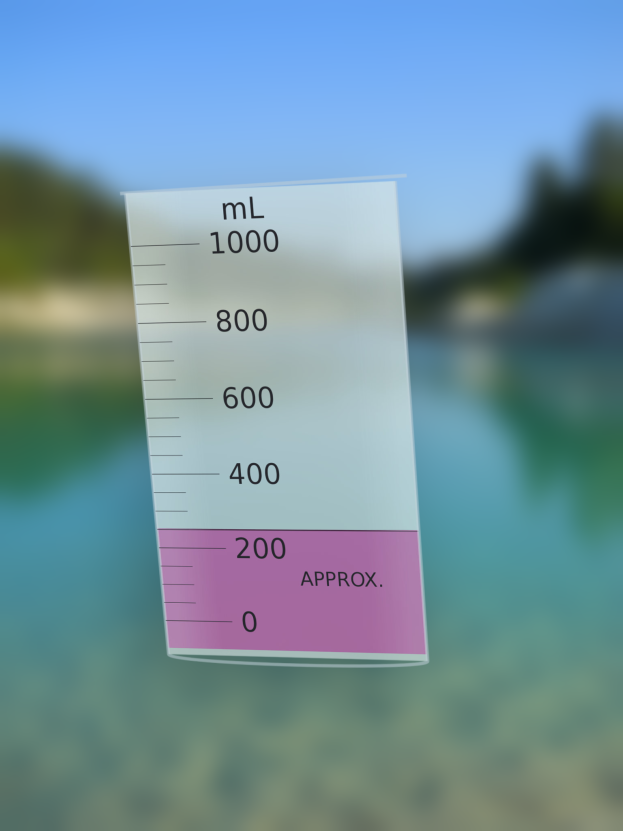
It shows 250; mL
